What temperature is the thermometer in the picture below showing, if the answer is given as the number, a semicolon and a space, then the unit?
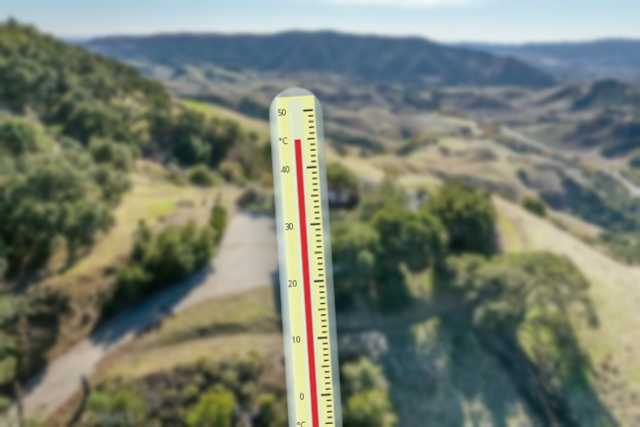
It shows 45; °C
